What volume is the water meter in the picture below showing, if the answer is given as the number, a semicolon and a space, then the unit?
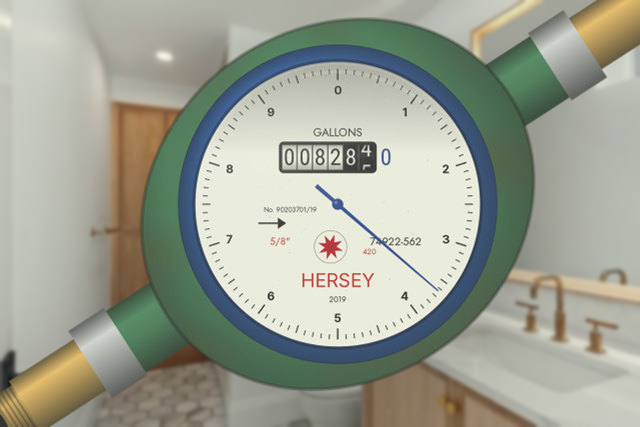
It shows 82843.6; gal
